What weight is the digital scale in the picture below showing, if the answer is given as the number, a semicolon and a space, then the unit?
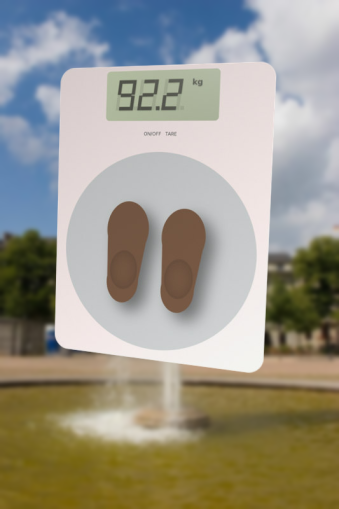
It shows 92.2; kg
